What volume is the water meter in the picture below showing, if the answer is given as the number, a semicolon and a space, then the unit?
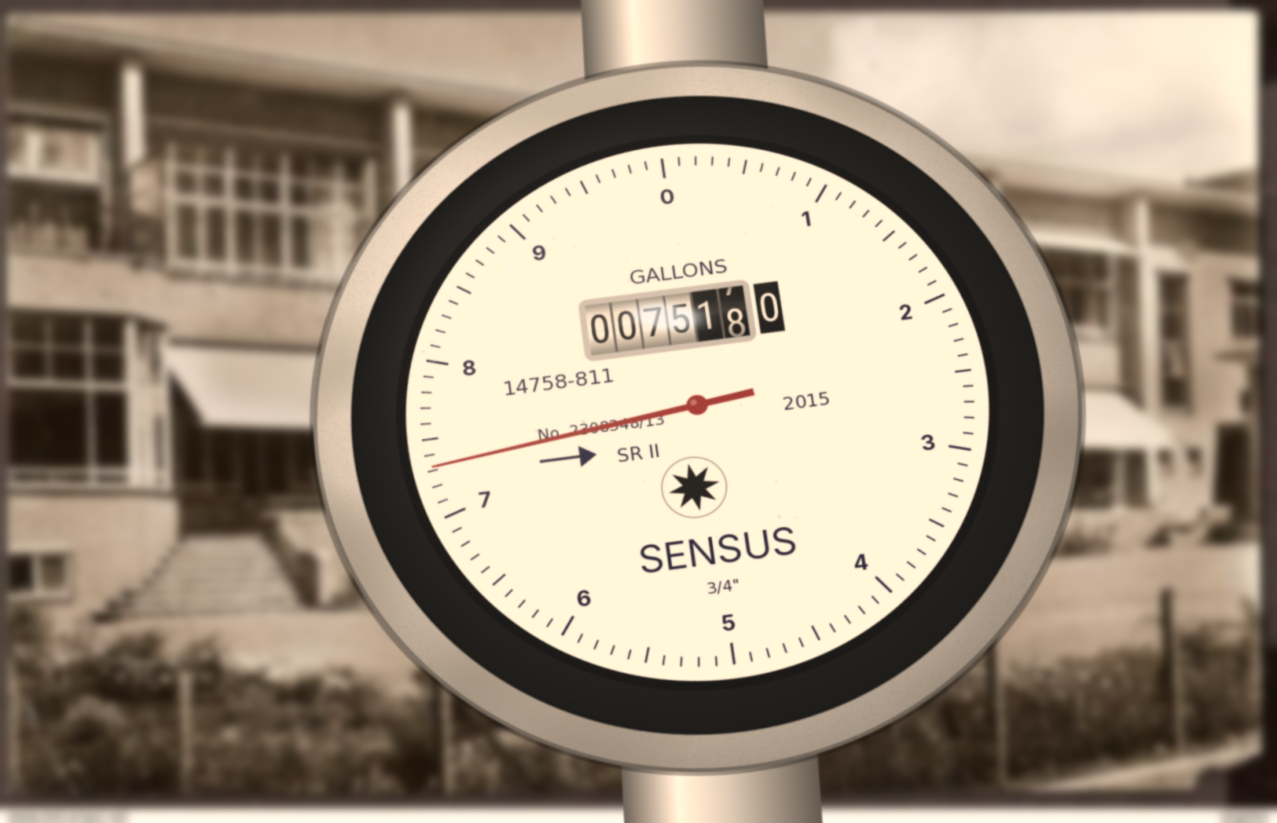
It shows 75177.3; gal
